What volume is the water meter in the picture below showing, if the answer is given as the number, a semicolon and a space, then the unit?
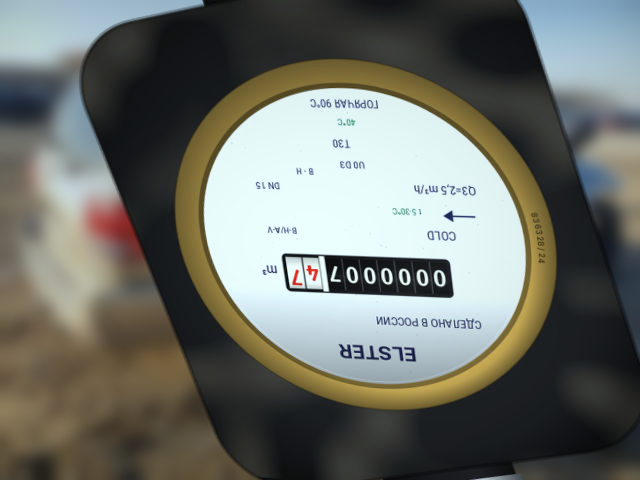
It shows 7.47; m³
